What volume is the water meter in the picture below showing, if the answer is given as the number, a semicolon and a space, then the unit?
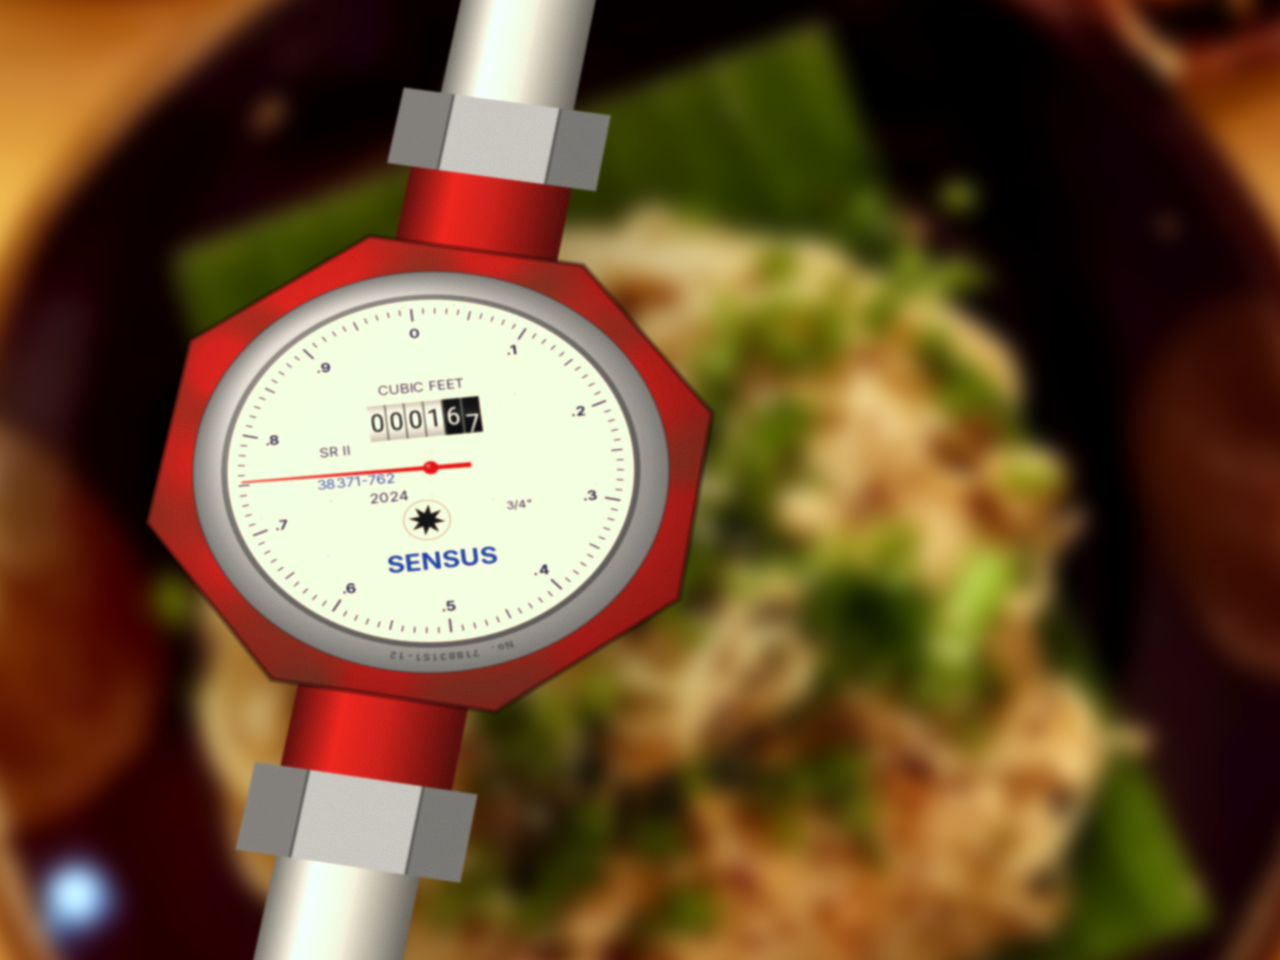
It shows 166.75; ft³
